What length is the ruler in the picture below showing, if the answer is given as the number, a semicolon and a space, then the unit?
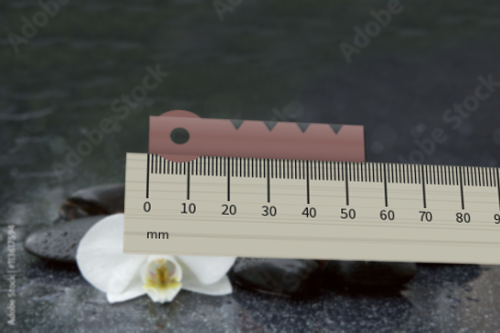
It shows 55; mm
